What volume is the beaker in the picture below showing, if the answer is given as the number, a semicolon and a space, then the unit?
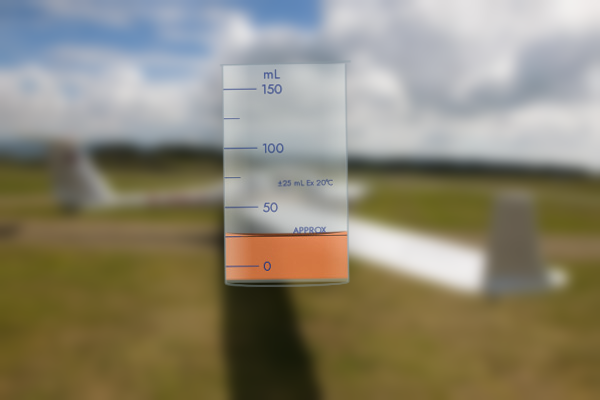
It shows 25; mL
